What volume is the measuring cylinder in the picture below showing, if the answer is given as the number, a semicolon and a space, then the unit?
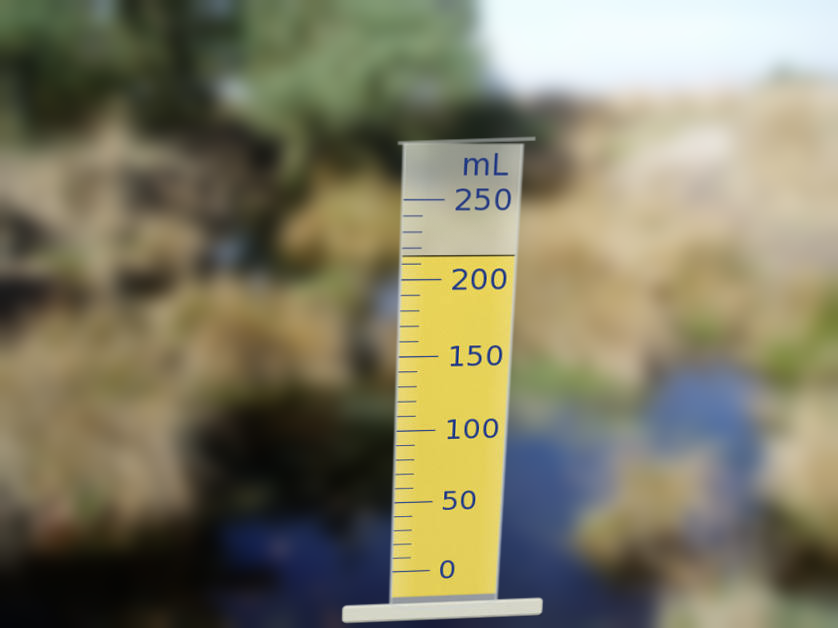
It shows 215; mL
